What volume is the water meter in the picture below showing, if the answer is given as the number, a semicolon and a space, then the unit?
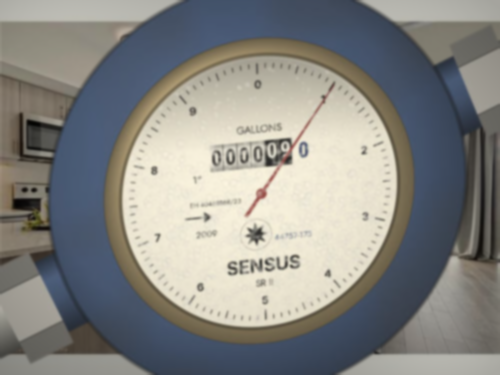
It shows 91.0; gal
